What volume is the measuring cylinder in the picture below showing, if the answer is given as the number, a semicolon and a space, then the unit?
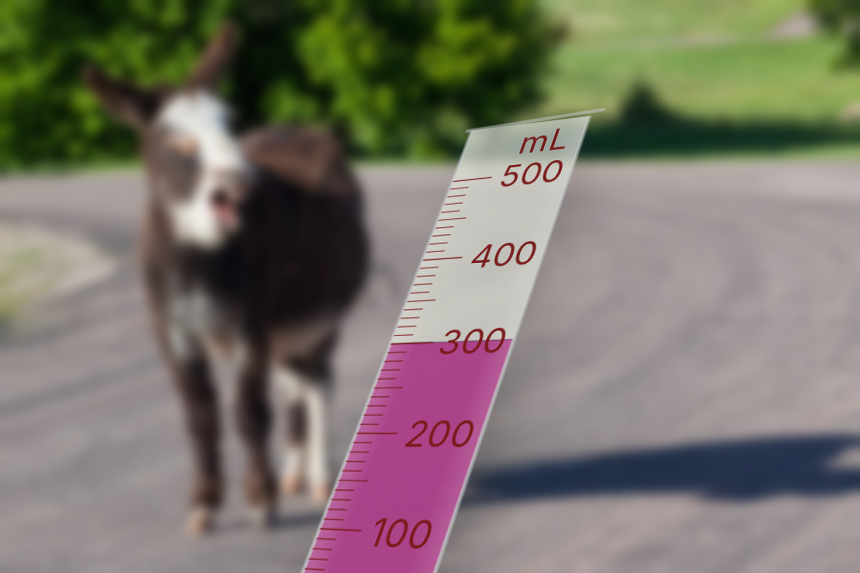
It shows 300; mL
